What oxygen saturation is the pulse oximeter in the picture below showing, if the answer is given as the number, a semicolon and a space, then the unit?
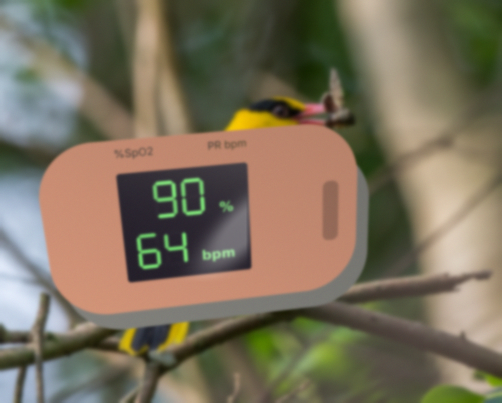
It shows 90; %
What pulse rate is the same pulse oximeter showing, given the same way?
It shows 64; bpm
